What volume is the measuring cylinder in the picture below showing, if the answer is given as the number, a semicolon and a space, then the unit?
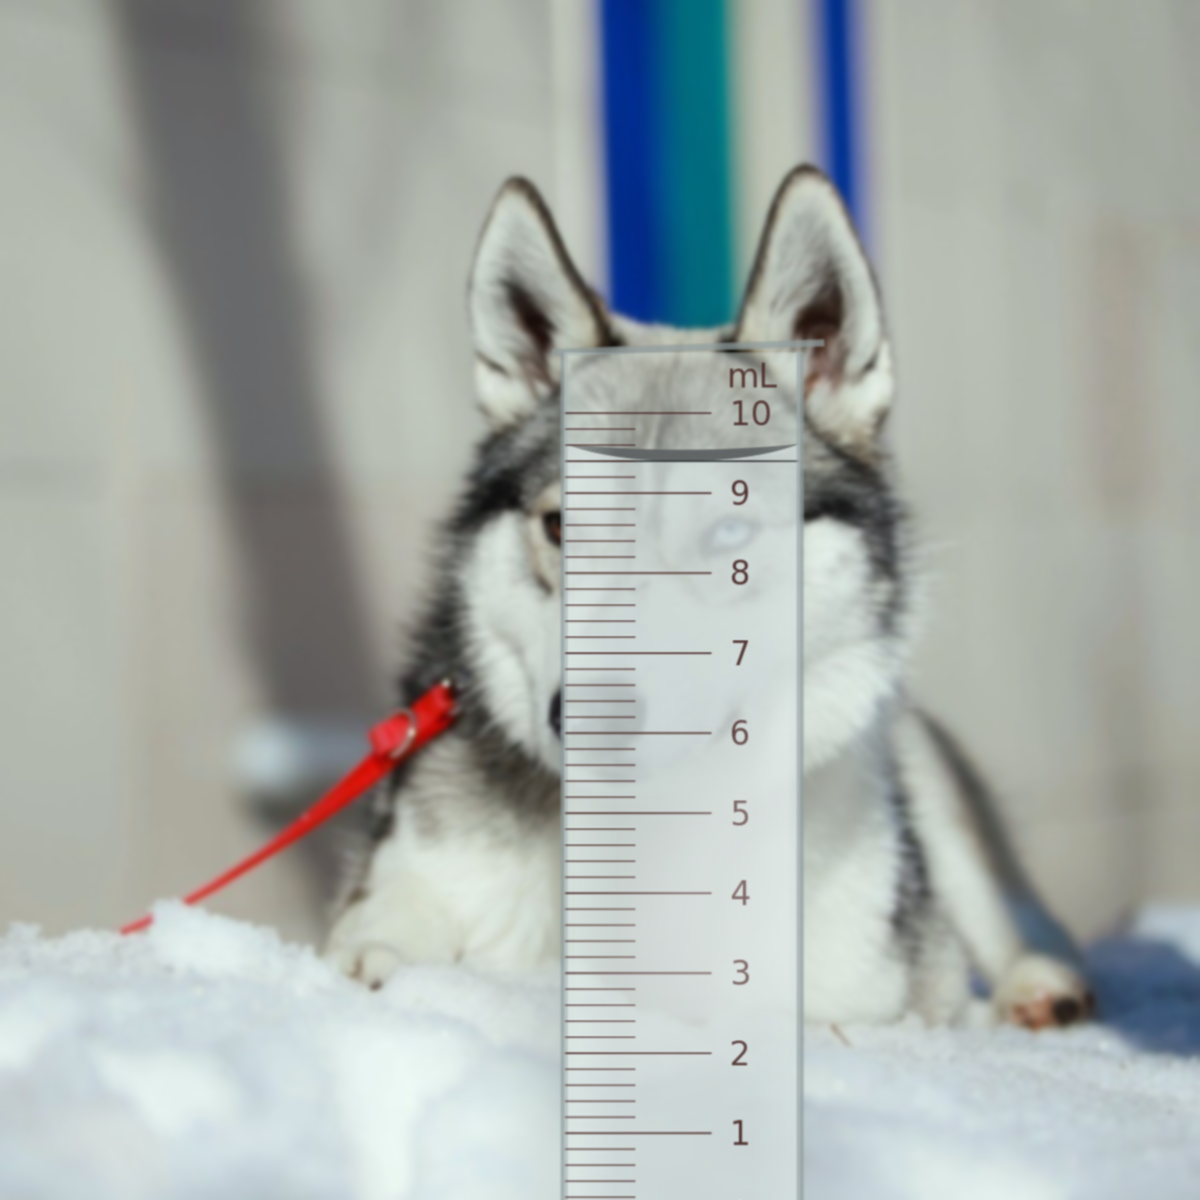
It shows 9.4; mL
